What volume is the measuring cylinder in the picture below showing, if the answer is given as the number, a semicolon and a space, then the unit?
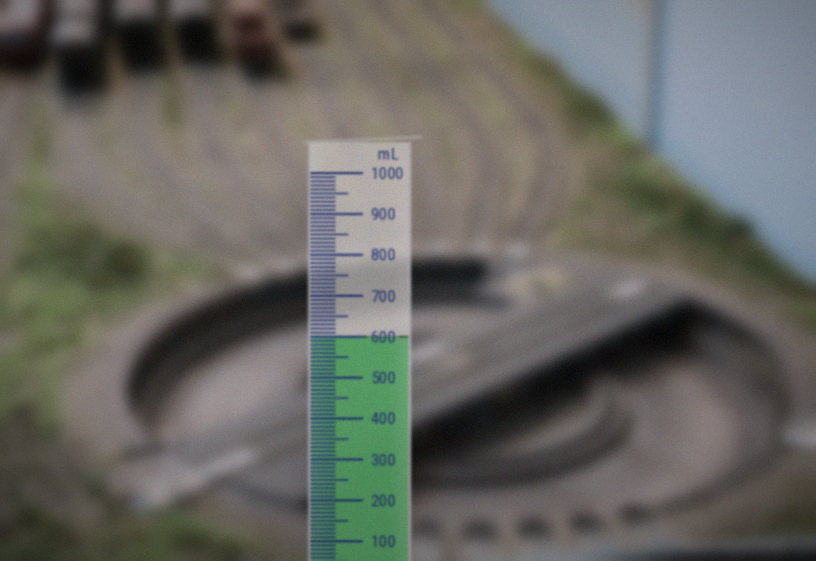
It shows 600; mL
